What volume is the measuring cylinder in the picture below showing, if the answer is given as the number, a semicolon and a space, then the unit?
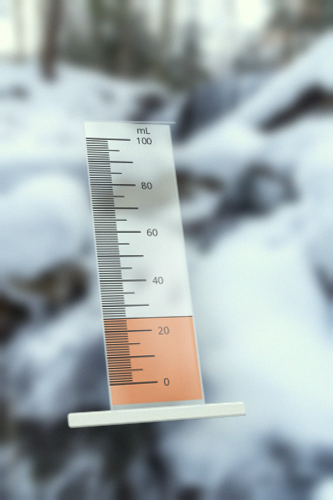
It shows 25; mL
